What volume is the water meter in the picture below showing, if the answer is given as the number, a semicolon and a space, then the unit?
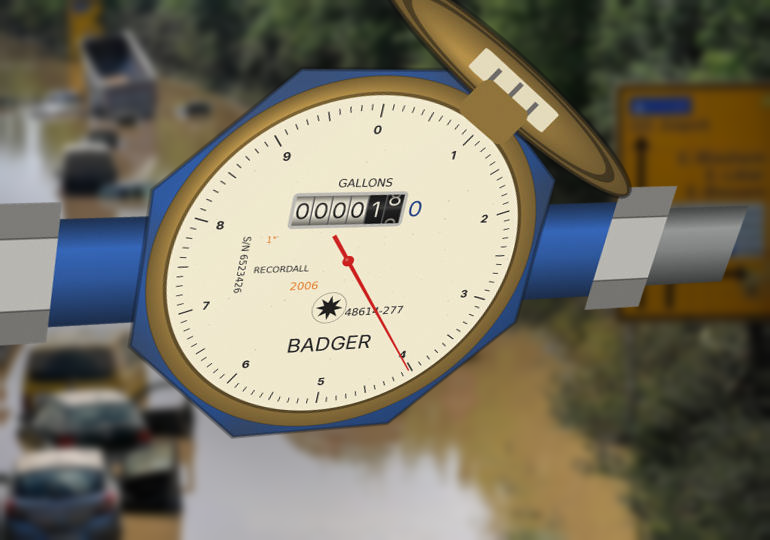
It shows 184.0; gal
